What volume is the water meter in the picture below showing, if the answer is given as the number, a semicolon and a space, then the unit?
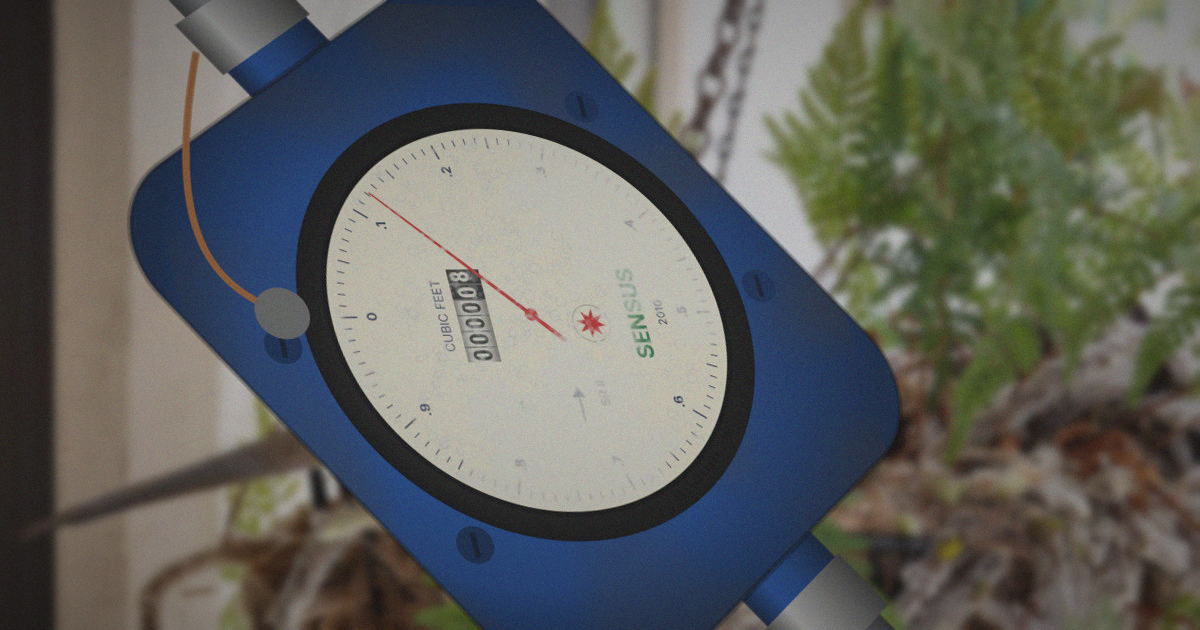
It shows 8.12; ft³
